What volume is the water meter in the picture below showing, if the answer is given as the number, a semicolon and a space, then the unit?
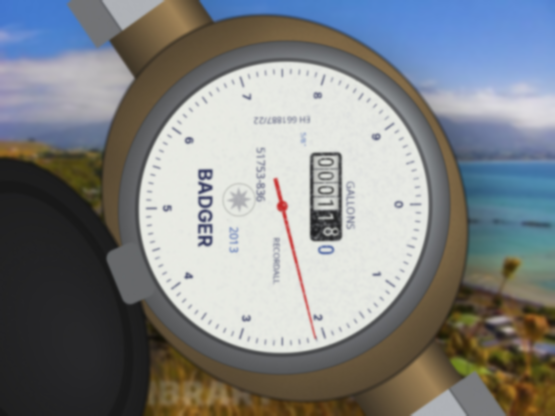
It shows 1182.1; gal
